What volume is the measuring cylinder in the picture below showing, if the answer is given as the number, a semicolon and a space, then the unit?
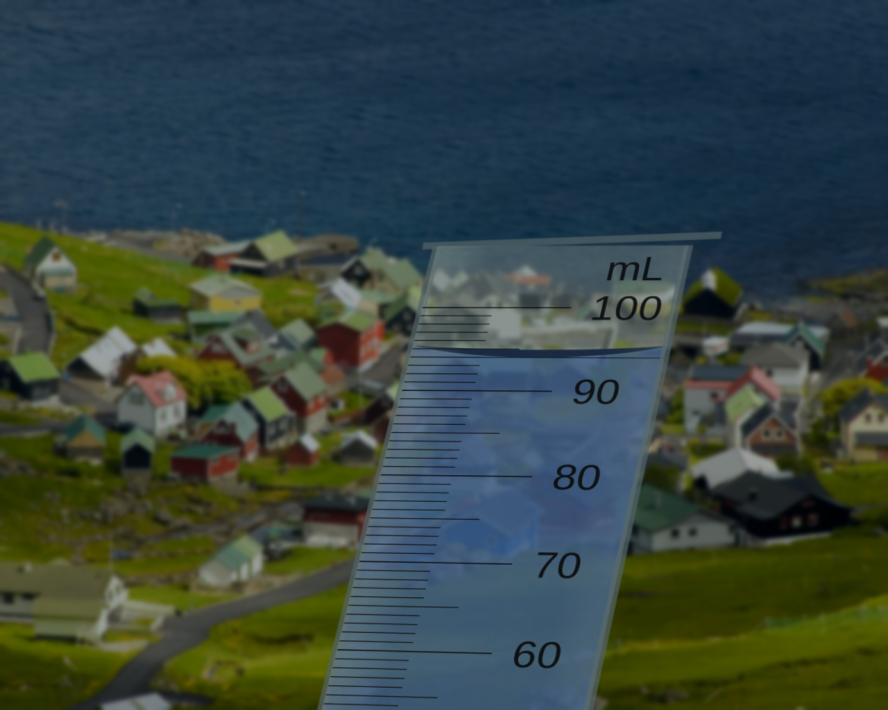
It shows 94; mL
